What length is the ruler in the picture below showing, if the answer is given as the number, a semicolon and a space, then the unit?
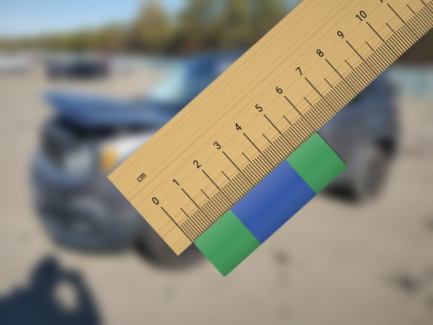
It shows 6; cm
